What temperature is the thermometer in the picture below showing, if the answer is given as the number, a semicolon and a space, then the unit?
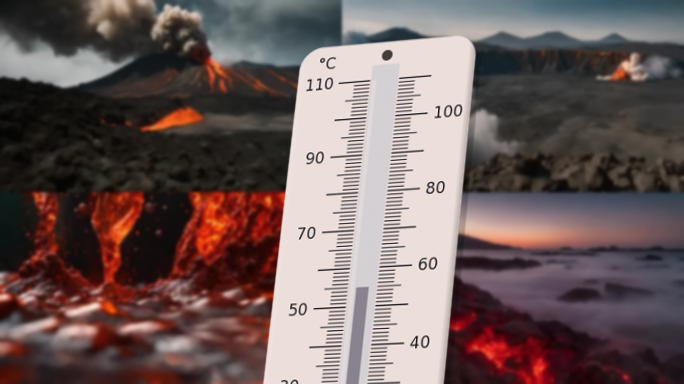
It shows 55; °C
